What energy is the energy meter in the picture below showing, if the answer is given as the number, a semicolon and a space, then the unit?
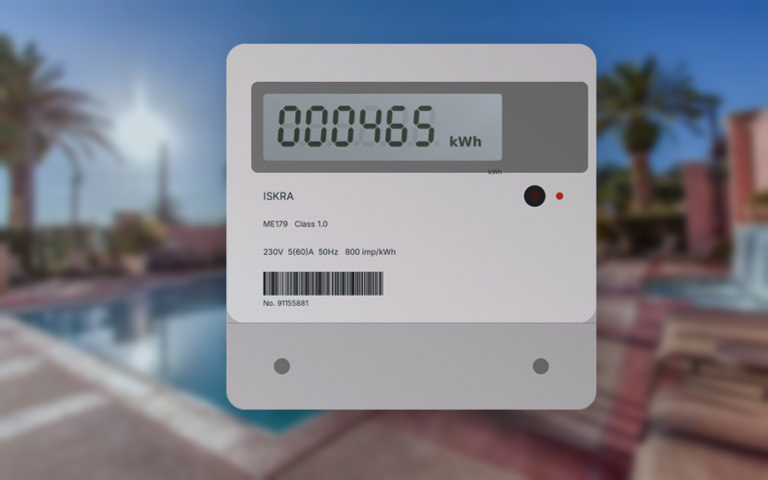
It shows 465; kWh
